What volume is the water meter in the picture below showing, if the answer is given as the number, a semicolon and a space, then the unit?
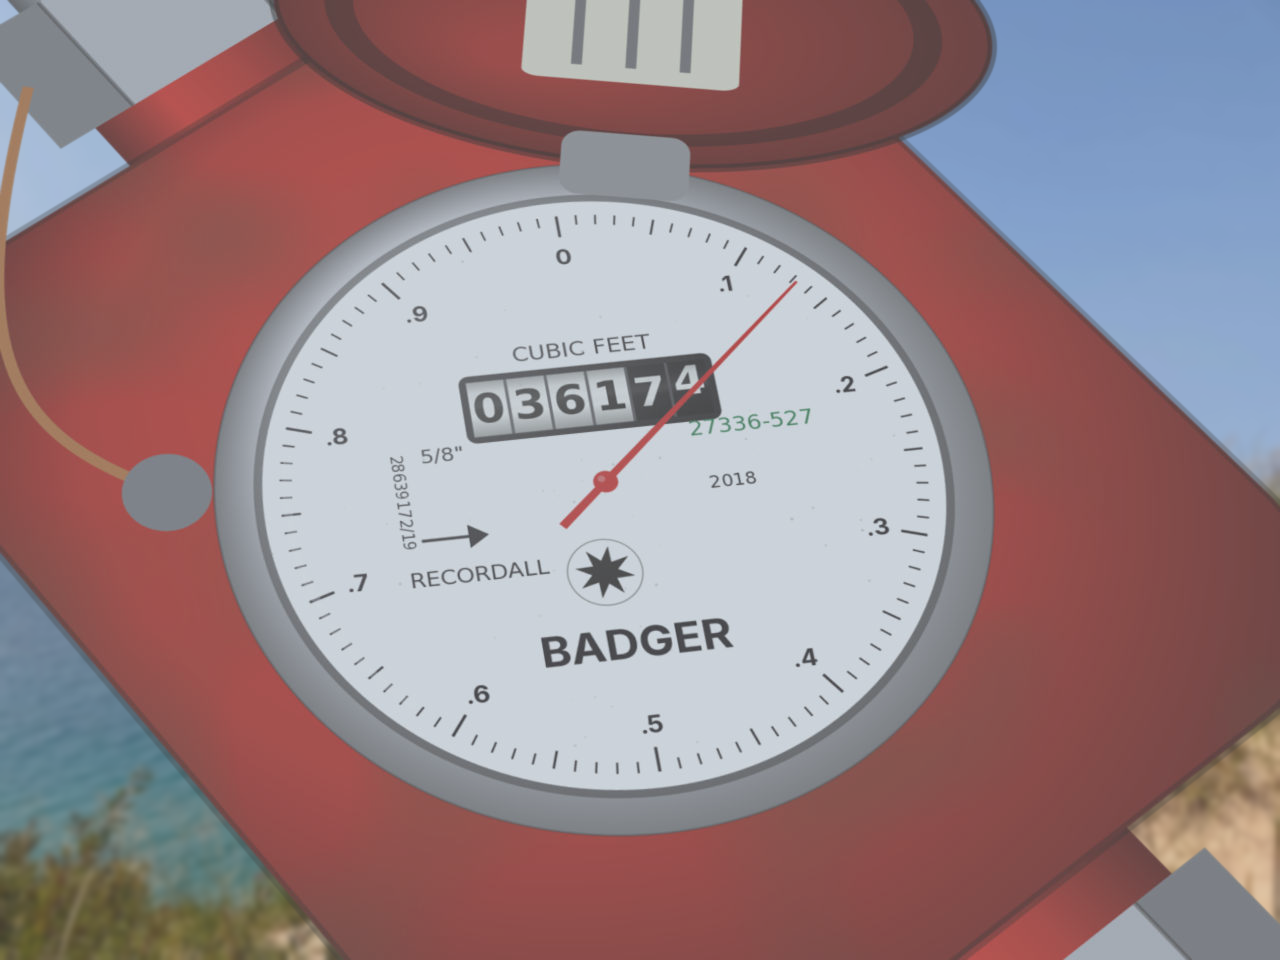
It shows 36174.13; ft³
